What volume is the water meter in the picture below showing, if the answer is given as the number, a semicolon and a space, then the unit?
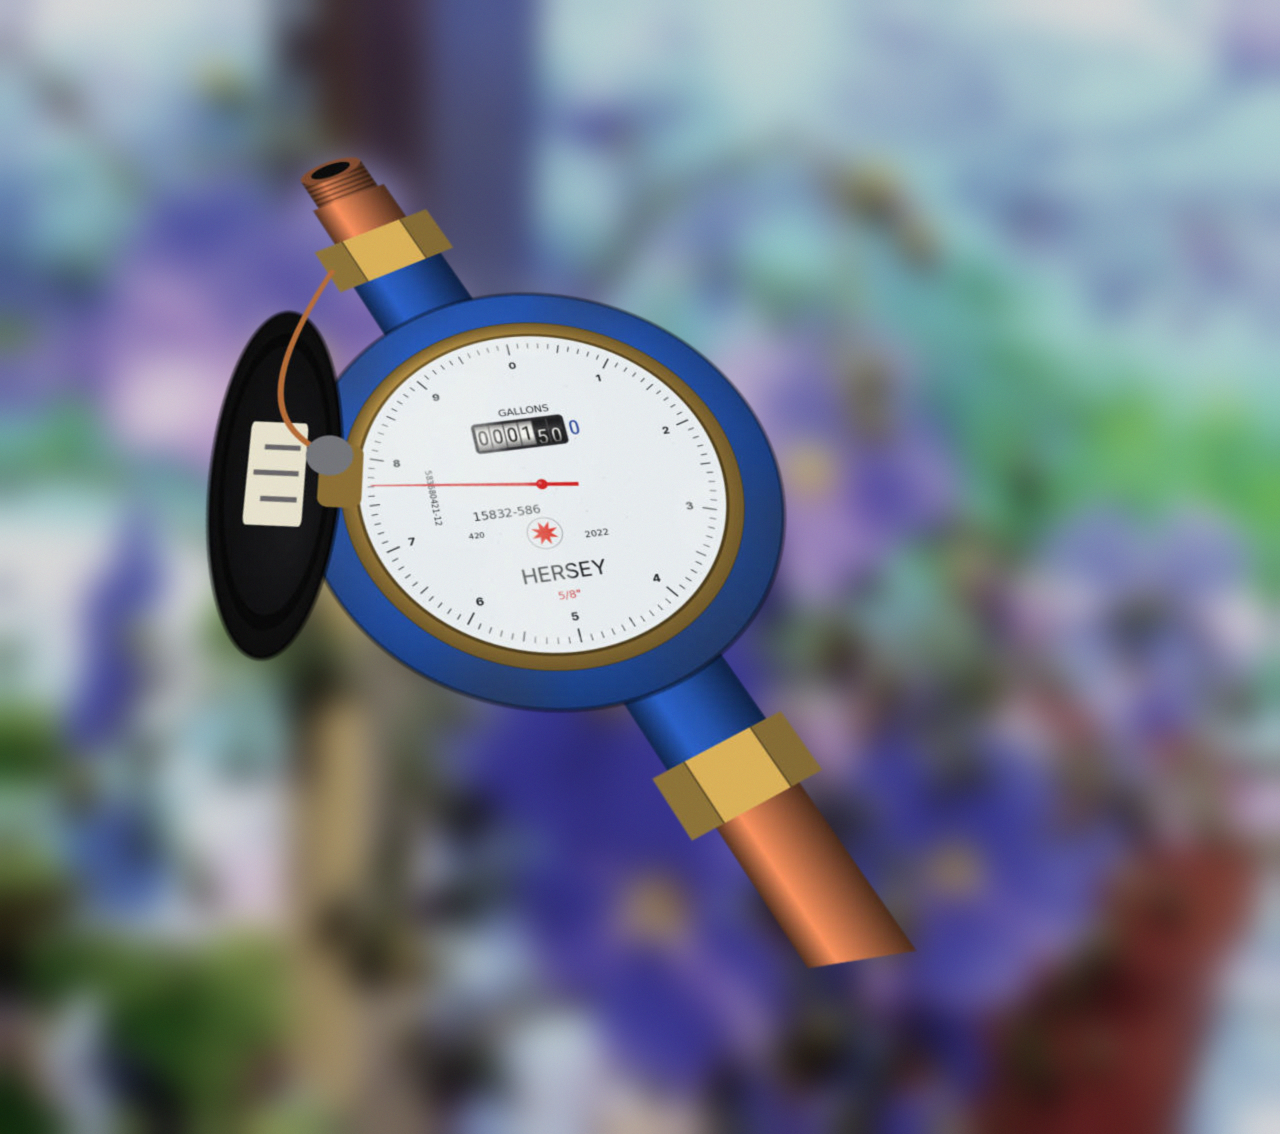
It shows 1497.7; gal
